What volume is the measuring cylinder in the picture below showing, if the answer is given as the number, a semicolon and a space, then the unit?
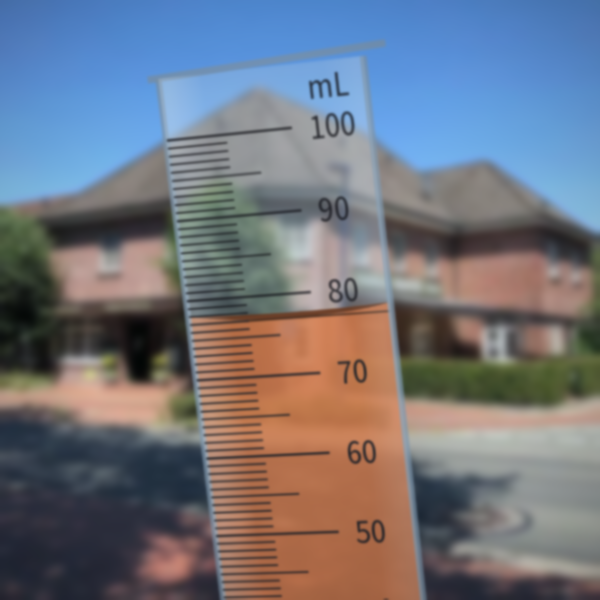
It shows 77; mL
